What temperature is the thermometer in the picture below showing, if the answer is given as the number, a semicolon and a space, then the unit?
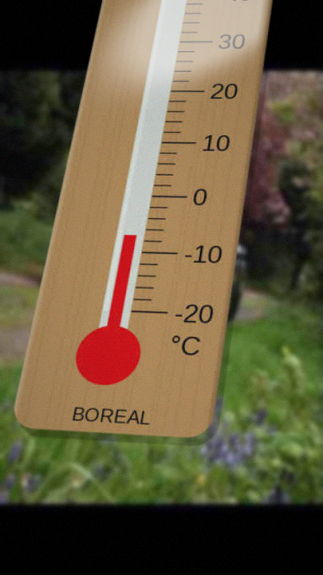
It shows -7; °C
